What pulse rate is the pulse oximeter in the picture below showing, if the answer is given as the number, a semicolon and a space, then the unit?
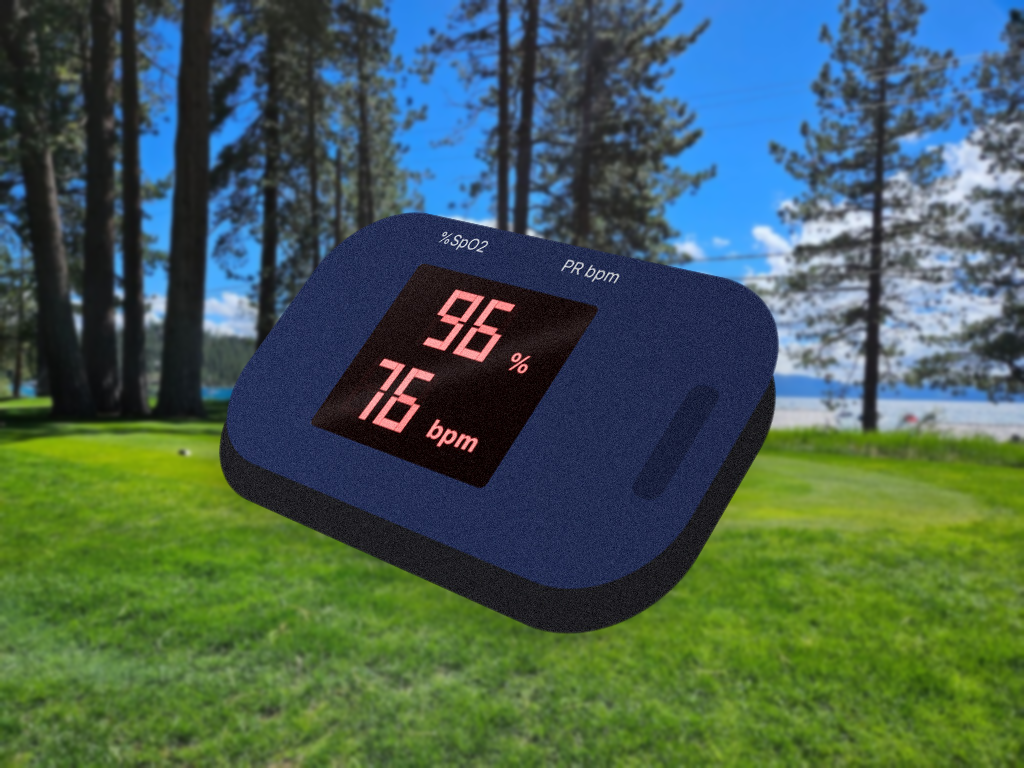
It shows 76; bpm
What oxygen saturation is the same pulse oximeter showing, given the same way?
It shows 96; %
